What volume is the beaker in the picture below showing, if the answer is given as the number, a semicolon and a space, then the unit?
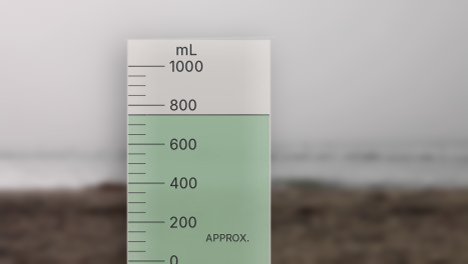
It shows 750; mL
